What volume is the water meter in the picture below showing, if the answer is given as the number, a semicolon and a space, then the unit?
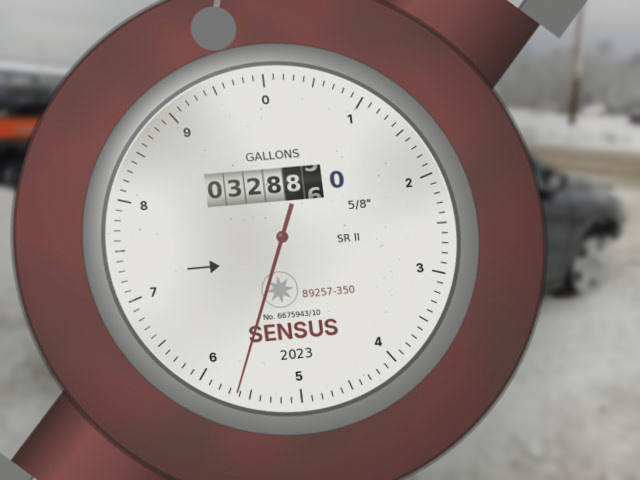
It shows 328855.6; gal
